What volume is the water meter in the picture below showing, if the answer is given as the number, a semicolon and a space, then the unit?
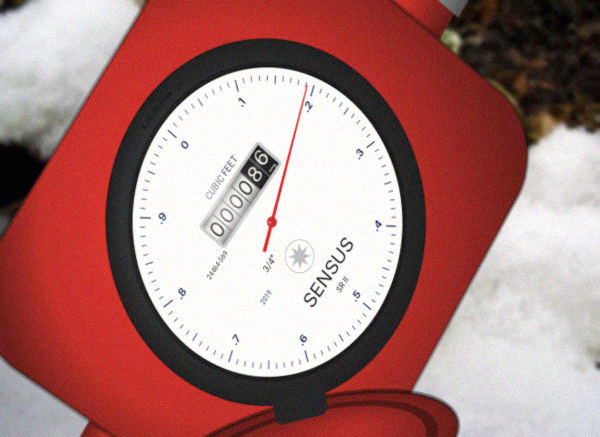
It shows 86.19; ft³
